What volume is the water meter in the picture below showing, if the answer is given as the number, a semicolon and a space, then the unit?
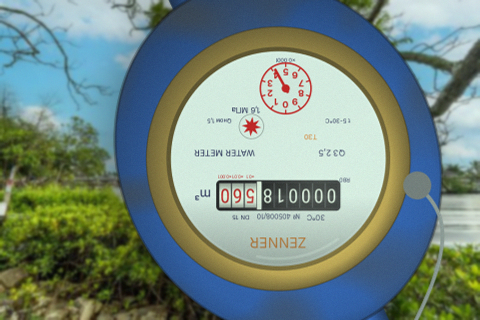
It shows 18.5604; m³
